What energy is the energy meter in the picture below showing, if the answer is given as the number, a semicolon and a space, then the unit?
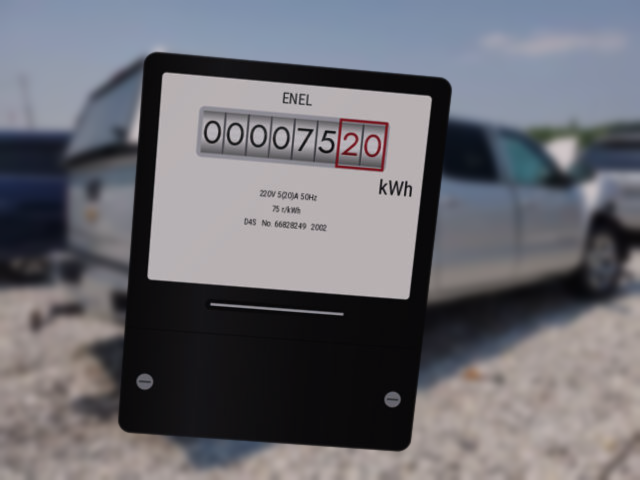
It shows 75.20; kWh
